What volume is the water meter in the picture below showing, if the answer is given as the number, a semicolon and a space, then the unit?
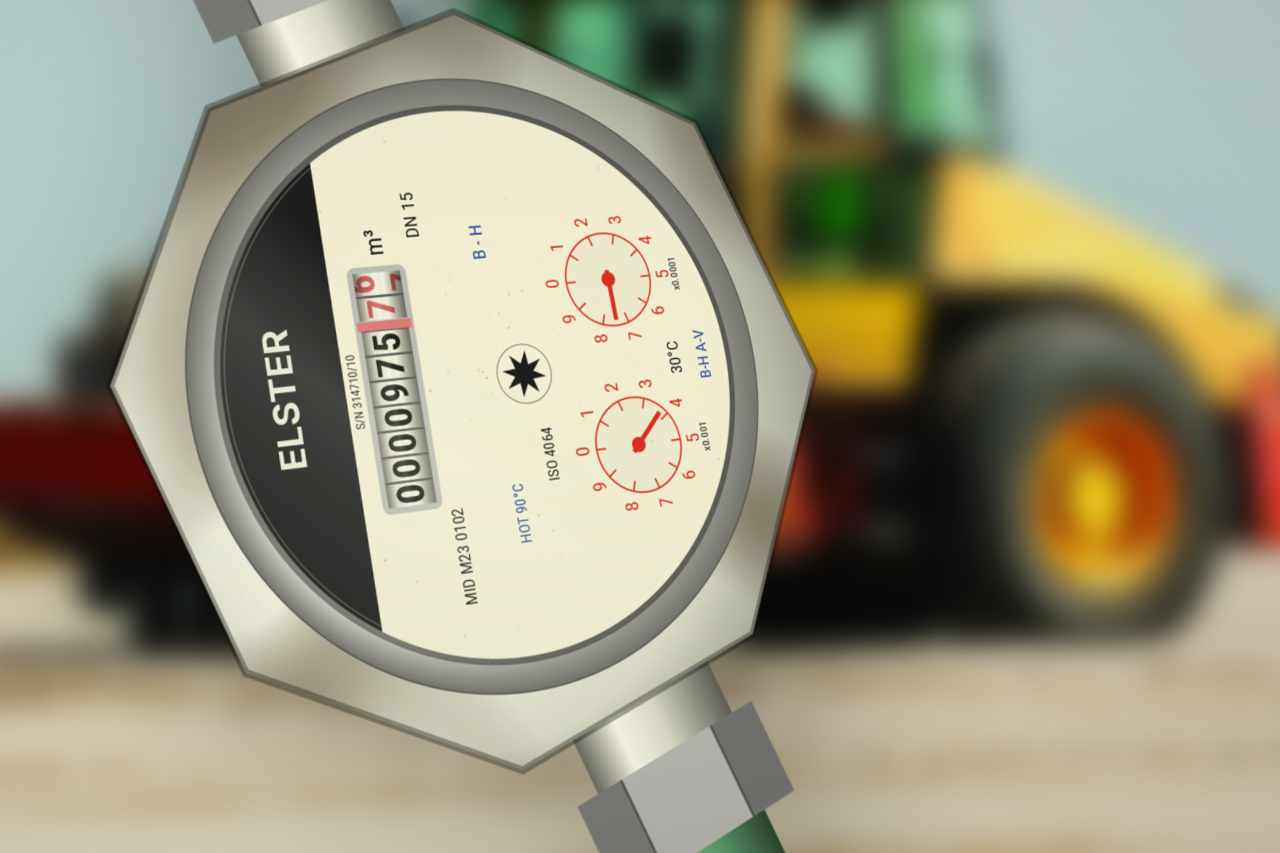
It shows 975.7637; m³
